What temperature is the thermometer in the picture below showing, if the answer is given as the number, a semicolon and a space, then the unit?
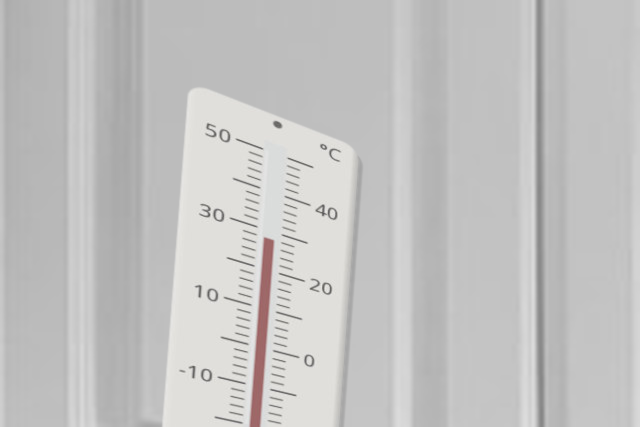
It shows 28; °C
